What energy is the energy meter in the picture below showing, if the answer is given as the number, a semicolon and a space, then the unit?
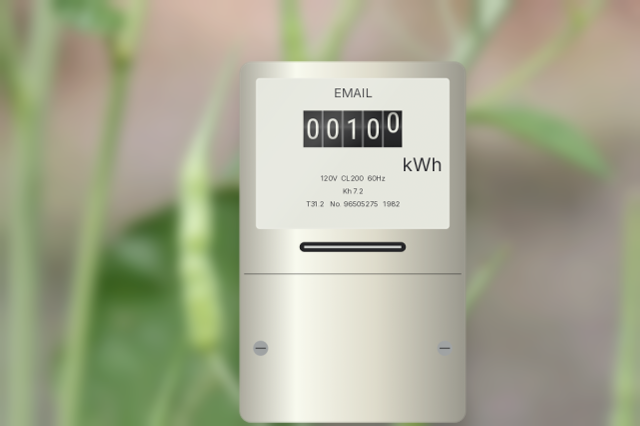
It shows 100; kWh
